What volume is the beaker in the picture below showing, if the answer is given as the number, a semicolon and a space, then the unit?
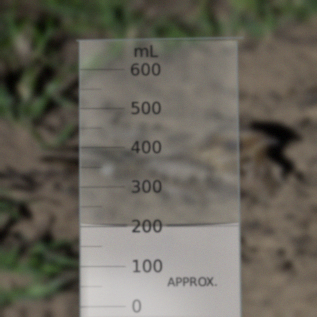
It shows 200; mL
